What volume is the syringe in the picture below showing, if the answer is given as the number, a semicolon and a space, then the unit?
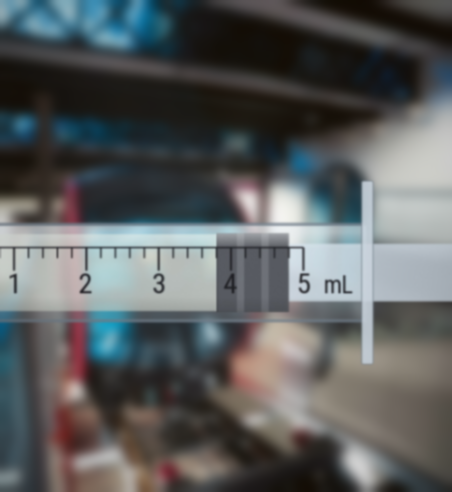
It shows 3.8; mL
